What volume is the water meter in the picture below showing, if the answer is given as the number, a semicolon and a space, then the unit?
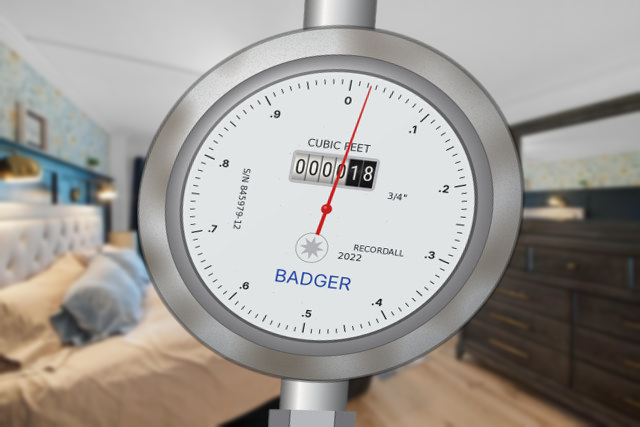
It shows 18.02; ft³
